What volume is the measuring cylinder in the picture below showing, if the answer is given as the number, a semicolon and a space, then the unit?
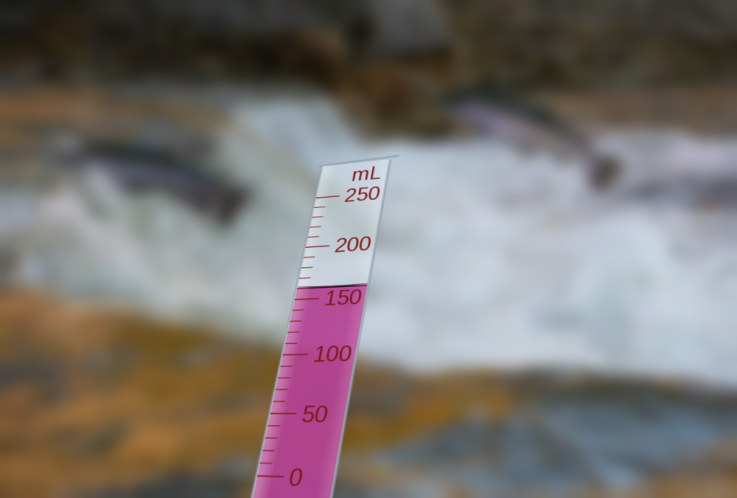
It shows 160; mL
